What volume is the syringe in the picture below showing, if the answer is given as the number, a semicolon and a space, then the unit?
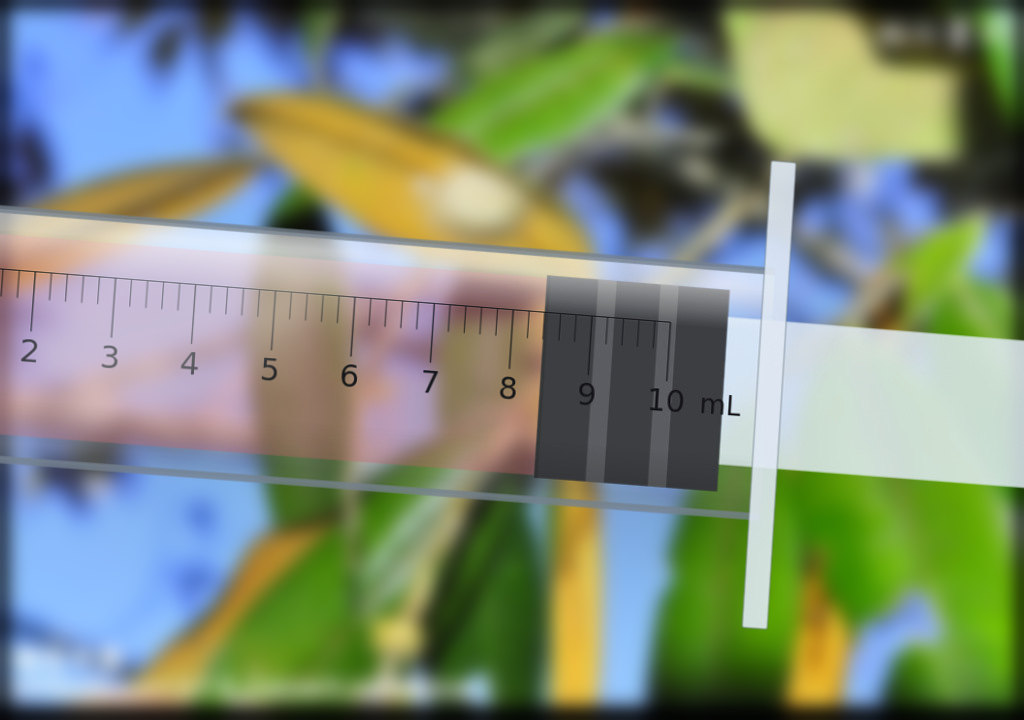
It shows 8.4; mL
